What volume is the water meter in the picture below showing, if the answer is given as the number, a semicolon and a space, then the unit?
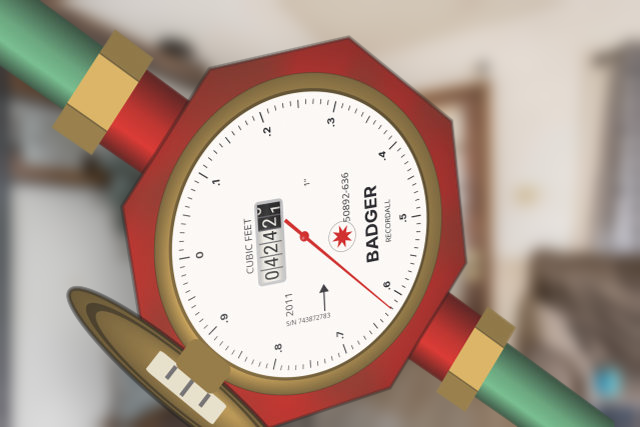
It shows 42420.62; ft³
